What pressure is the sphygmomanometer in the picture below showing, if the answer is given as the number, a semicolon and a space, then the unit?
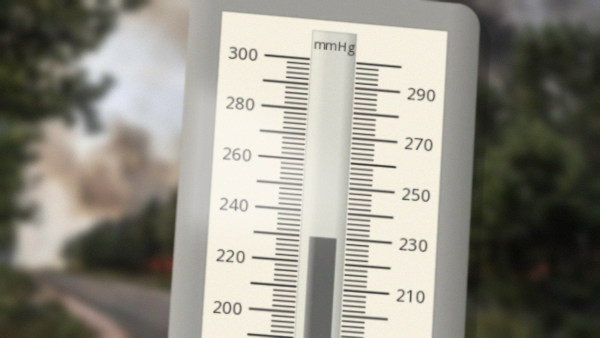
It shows 230; mmHg
